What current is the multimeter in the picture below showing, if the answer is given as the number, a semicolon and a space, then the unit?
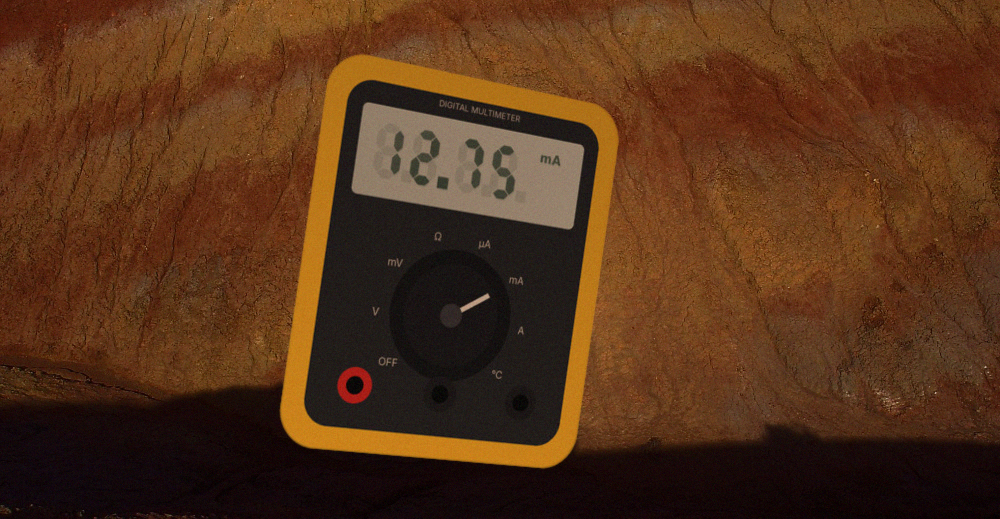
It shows 12.75; mA
